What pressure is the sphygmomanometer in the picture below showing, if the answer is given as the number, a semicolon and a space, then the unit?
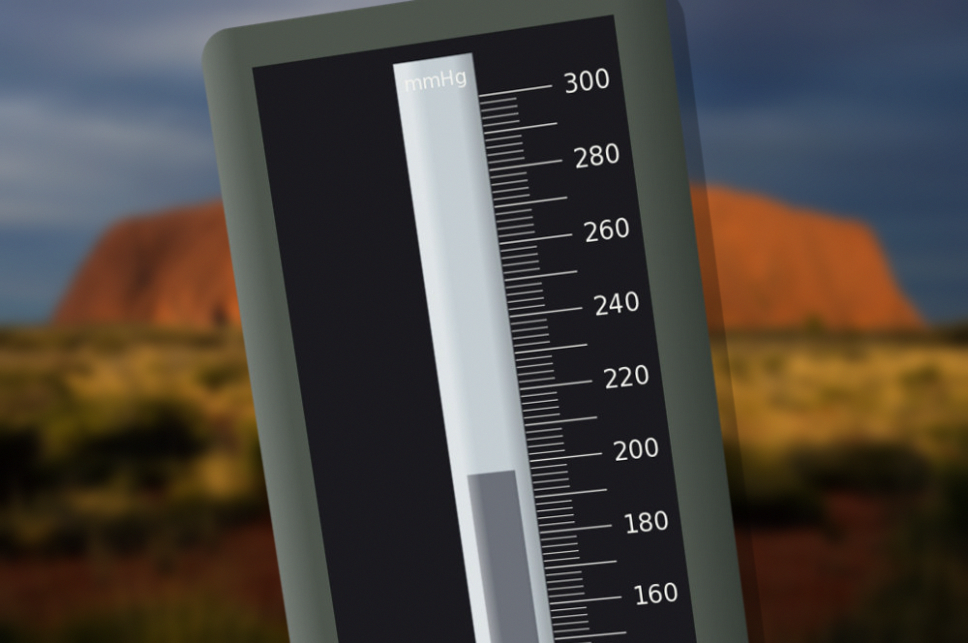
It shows 198; mmHg
